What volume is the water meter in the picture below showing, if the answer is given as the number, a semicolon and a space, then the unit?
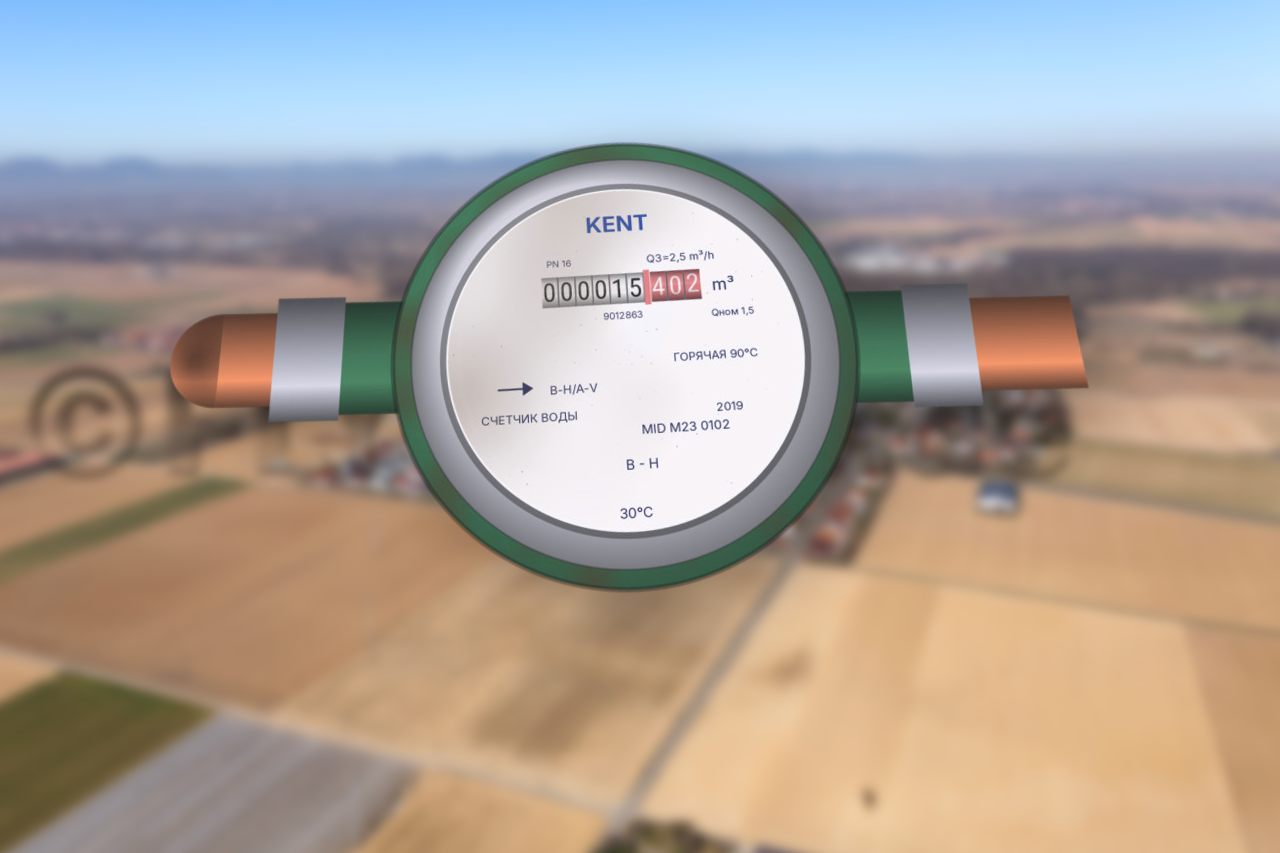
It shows 15.402; m³
